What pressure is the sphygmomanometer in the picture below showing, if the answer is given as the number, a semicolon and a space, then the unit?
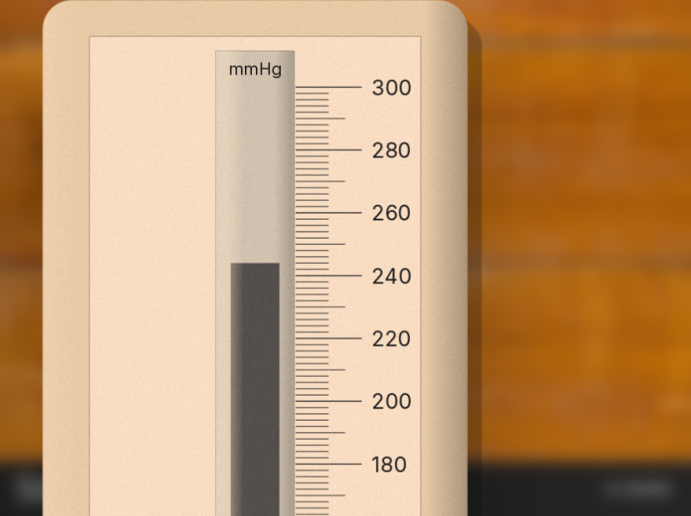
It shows 244; mmHg
